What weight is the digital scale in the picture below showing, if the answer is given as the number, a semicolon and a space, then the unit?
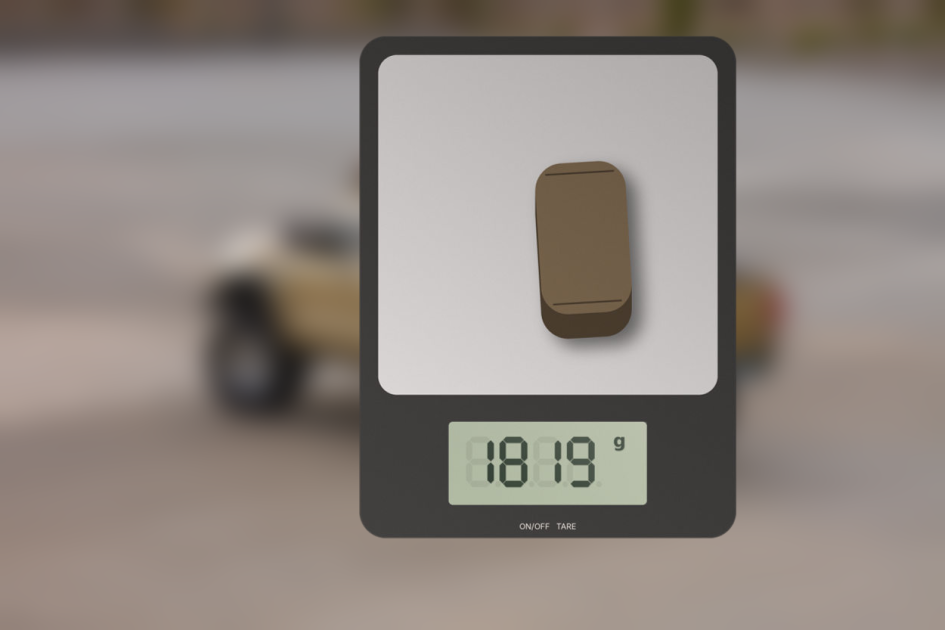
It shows 1819; g
